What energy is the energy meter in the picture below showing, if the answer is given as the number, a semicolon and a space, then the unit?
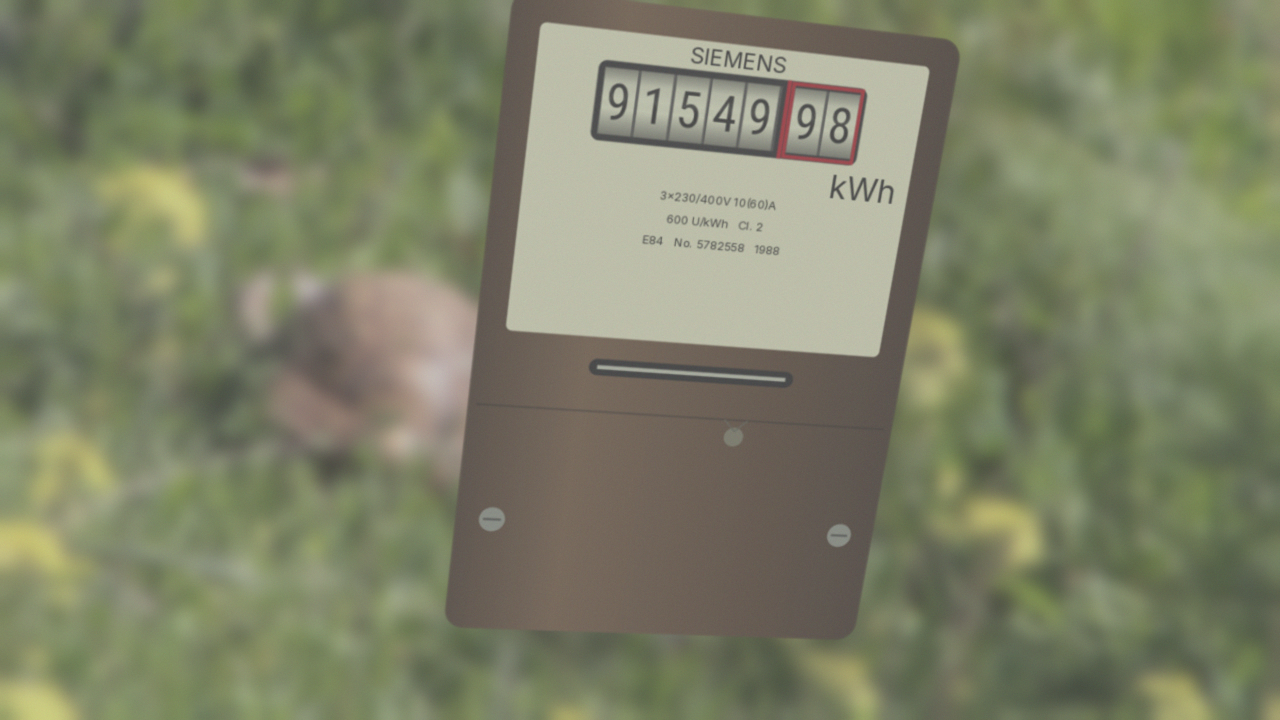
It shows 91549.98; kWh
